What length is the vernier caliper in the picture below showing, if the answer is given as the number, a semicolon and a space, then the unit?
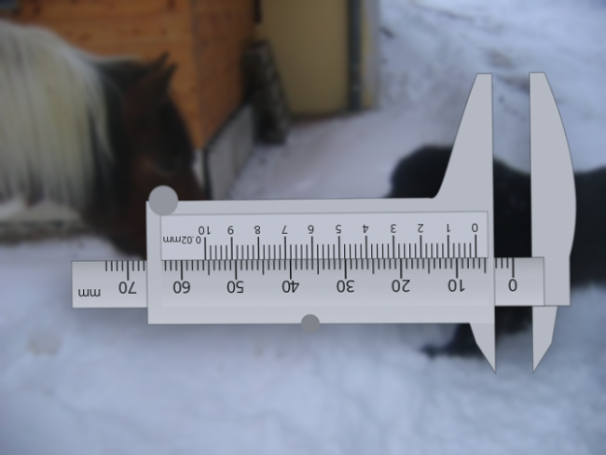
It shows 6.6; mm
